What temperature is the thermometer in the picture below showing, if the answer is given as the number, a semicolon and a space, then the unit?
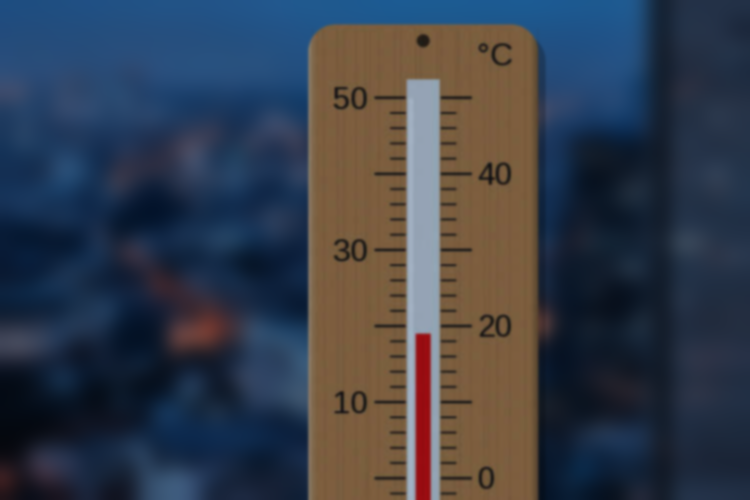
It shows 19; °C
